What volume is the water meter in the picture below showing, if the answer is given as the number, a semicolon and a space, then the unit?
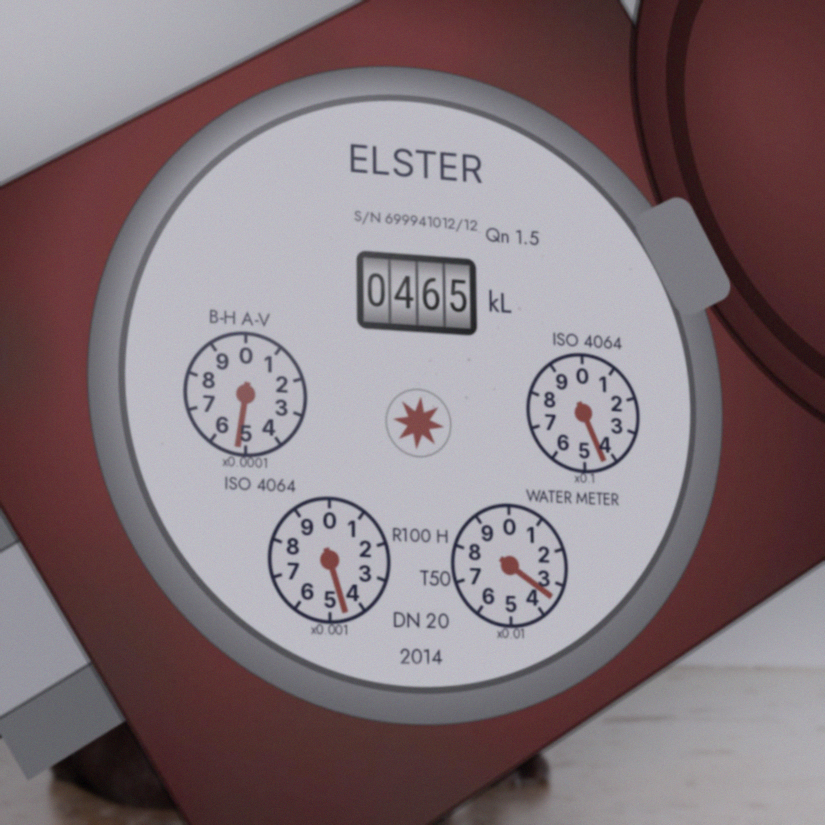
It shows 465.4345; kL
